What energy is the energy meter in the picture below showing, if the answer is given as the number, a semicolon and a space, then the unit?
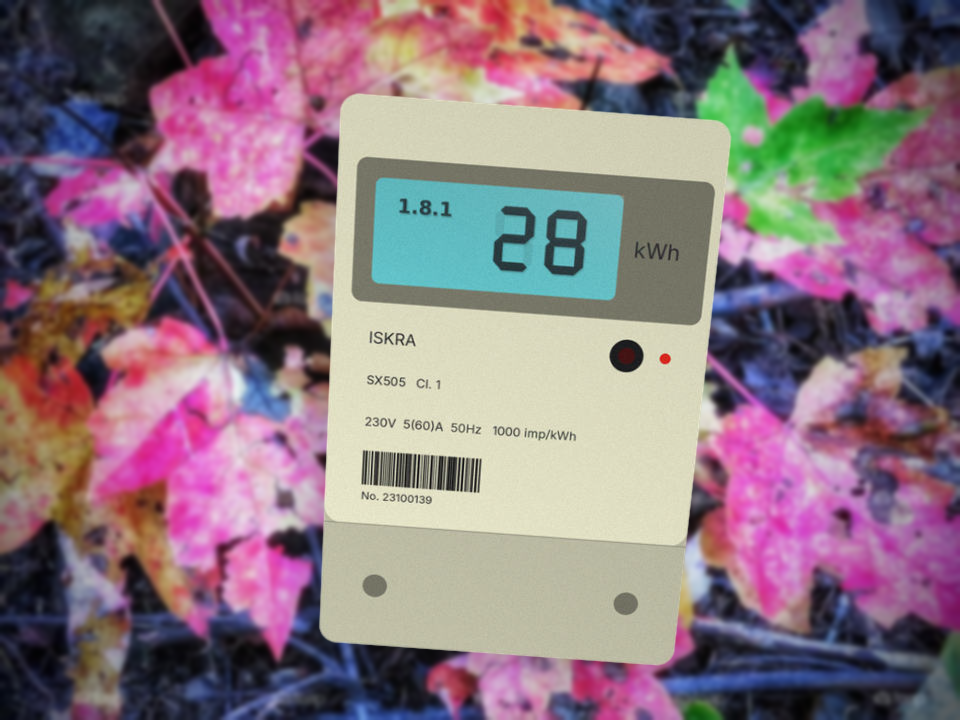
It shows 28; kWh
